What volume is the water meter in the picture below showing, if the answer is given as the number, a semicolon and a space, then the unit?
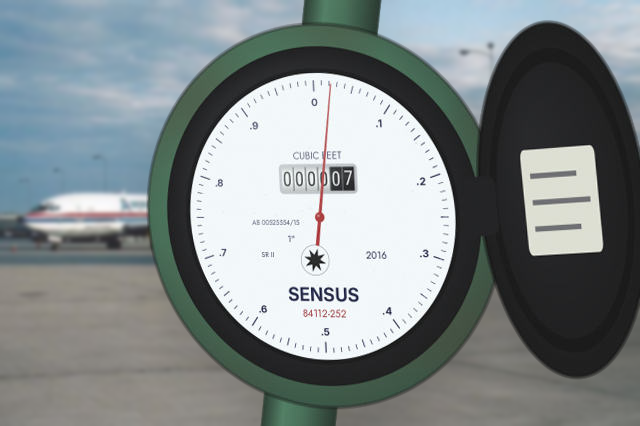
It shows 7.02; ft³
